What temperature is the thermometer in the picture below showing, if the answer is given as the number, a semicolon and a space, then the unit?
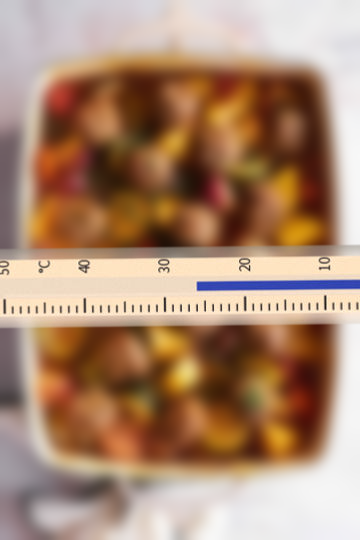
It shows 26; °C
